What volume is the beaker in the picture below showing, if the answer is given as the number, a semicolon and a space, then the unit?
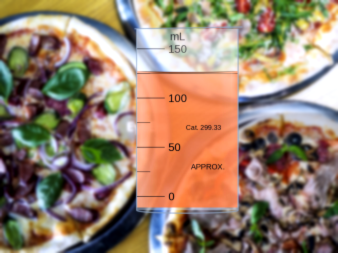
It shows 125; mL
